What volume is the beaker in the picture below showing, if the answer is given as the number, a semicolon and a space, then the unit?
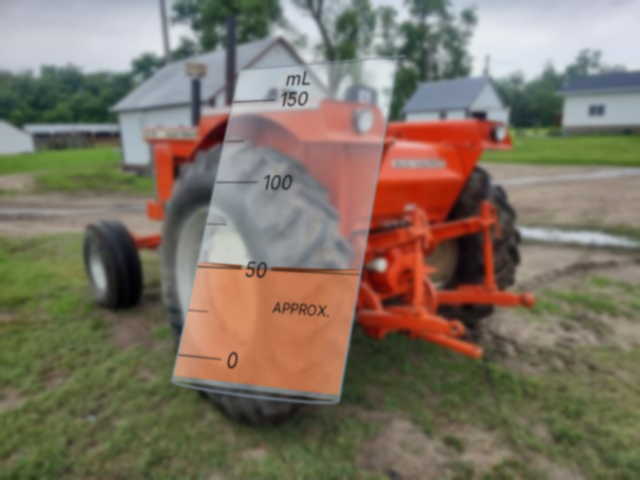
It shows 50; mL
